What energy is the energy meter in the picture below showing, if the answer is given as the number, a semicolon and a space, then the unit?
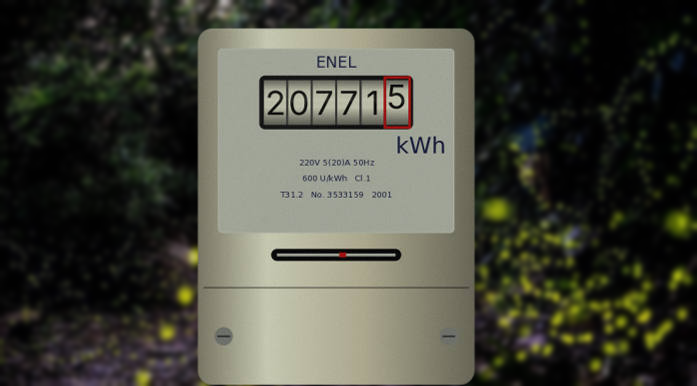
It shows 20771.5; kWh
